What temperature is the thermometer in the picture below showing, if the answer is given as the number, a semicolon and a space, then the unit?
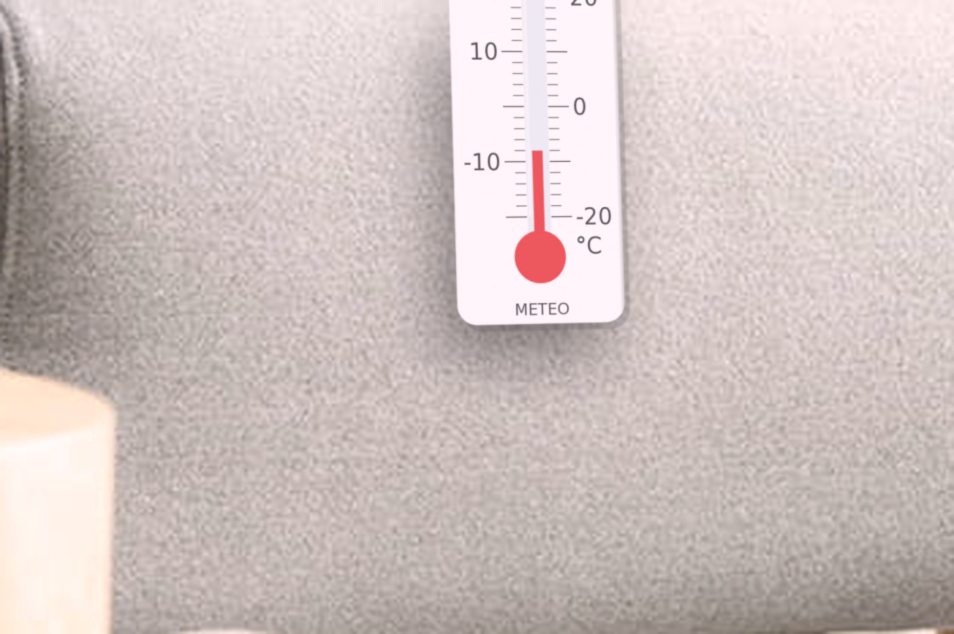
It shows -8; °C
